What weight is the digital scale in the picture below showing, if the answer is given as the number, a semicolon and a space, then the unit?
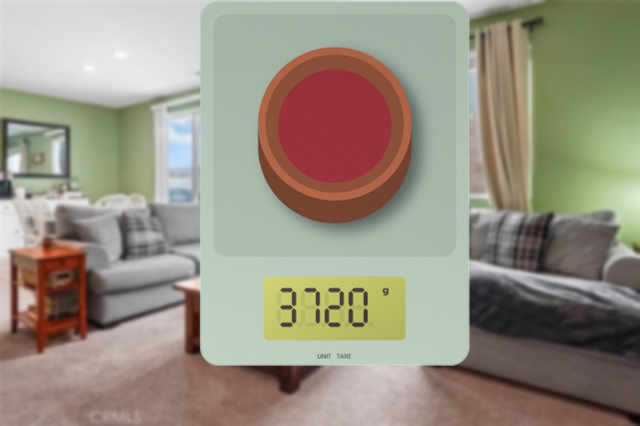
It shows 3720; g
